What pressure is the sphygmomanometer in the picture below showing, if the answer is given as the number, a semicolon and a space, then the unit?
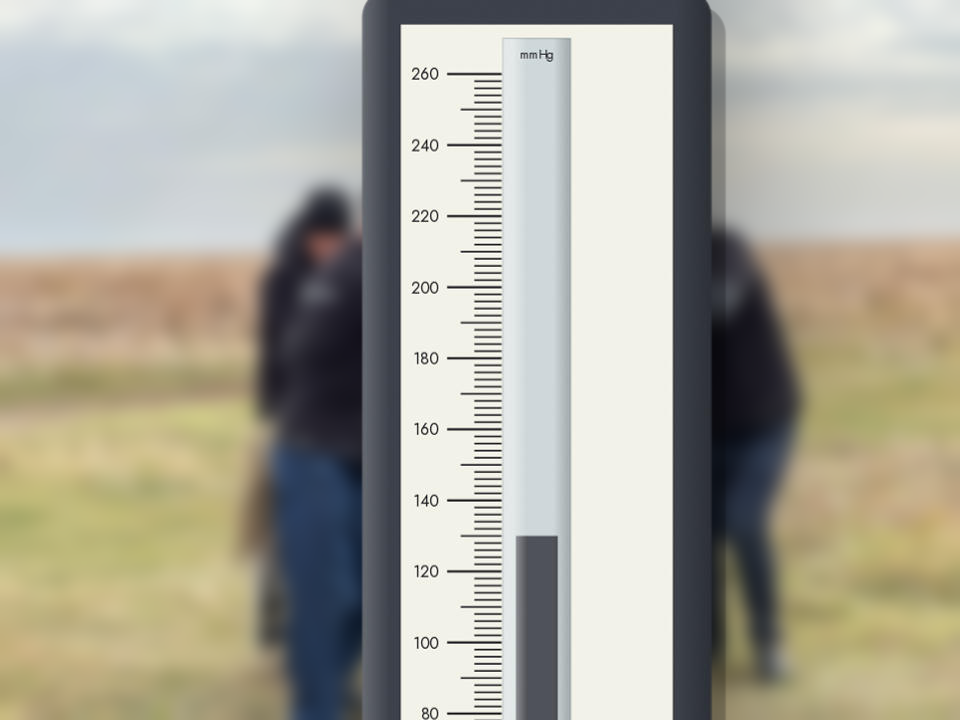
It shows 130; mmHg
